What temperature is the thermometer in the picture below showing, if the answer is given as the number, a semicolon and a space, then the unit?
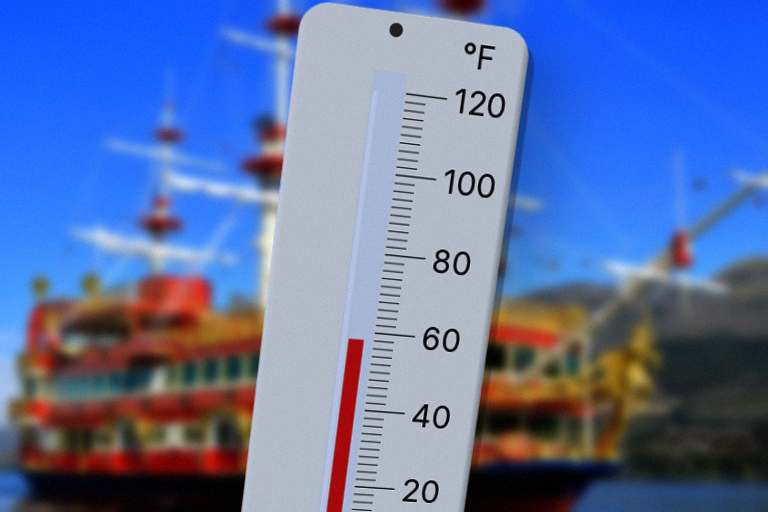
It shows 58; °F
